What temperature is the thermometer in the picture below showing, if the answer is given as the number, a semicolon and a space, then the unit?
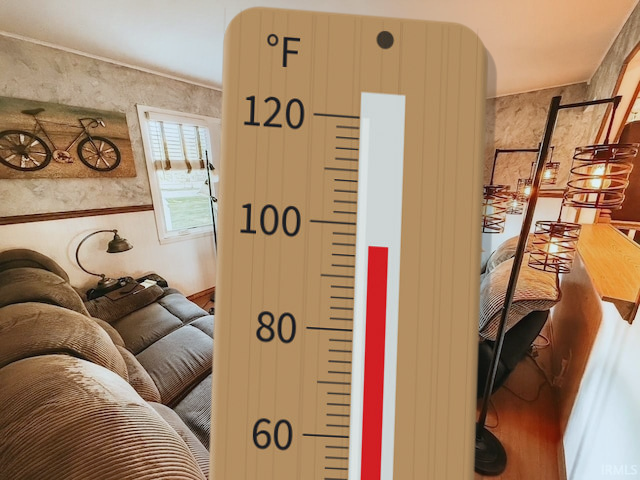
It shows 96; °F
